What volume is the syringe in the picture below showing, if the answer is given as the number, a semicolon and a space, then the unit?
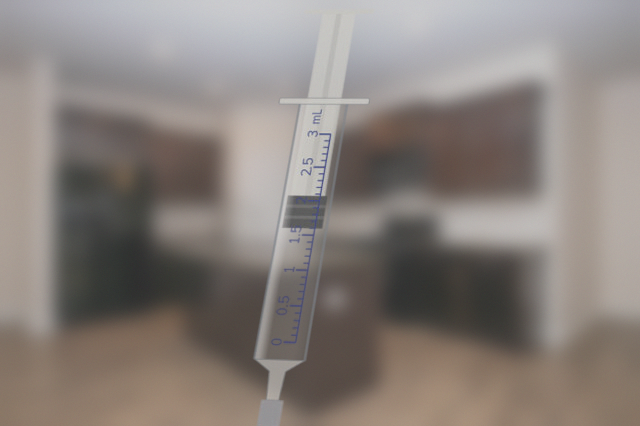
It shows 1.6; mL
